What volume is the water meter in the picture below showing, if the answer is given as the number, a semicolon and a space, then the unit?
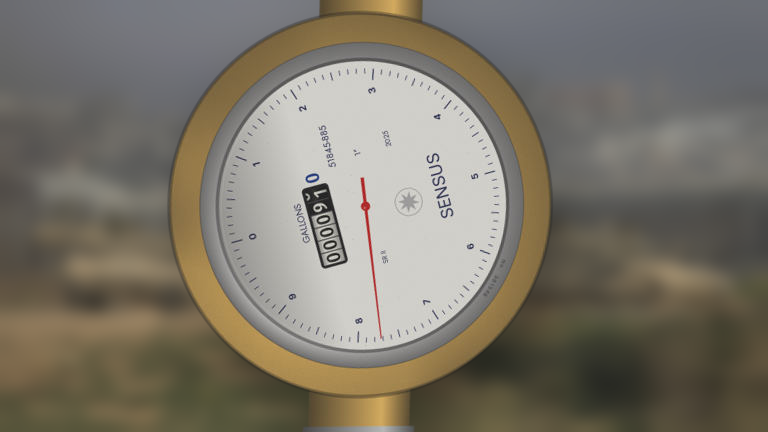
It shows 907.7; gal
